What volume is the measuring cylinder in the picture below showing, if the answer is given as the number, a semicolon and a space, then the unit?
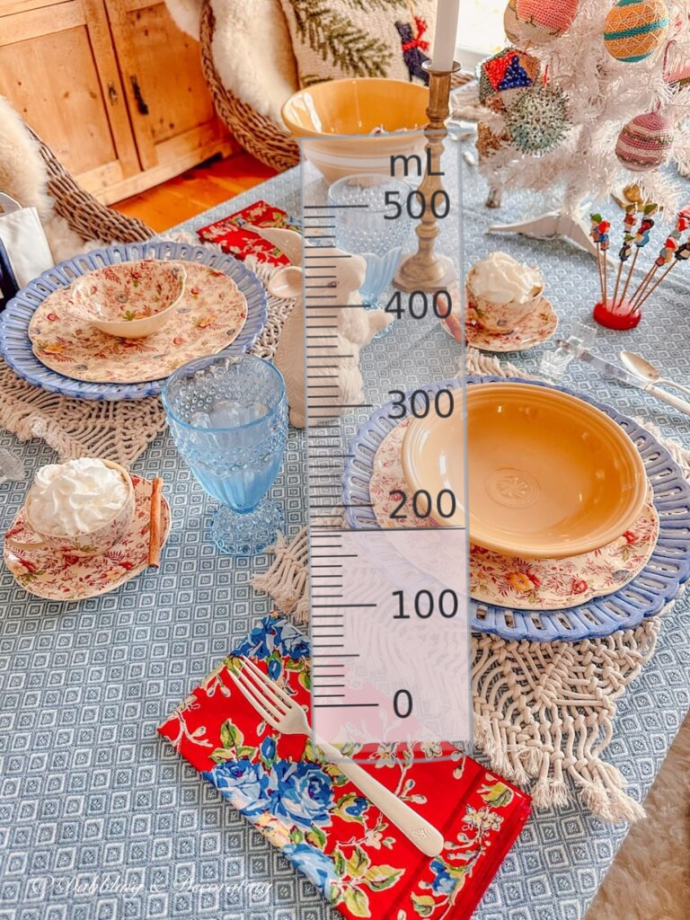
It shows 175; mL
